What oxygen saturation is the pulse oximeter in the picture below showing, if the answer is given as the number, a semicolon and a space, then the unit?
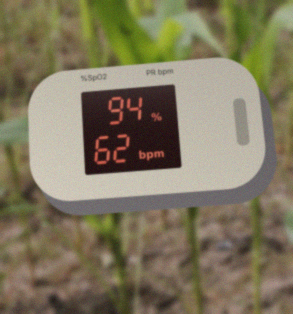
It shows 94; %
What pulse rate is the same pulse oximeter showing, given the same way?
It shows 62; bpm
